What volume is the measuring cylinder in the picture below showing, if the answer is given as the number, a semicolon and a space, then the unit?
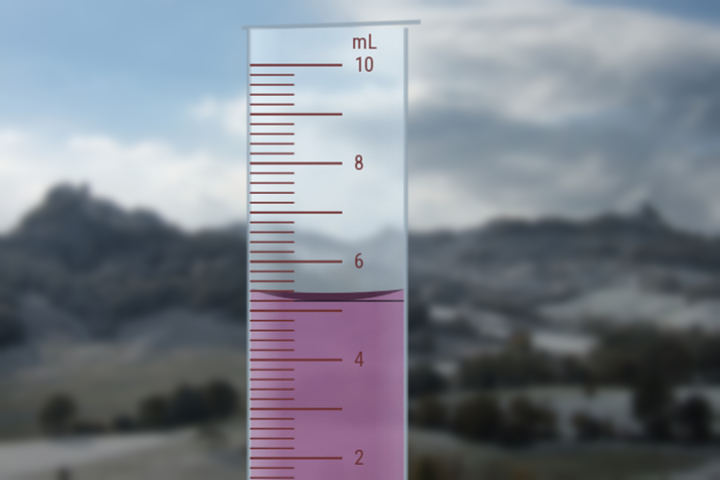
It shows 5.2; mL
